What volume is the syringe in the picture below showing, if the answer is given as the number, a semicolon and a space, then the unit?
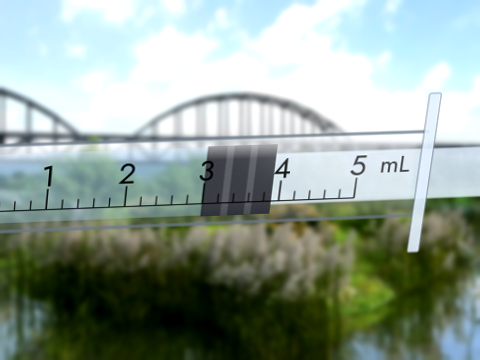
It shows 3; mL
